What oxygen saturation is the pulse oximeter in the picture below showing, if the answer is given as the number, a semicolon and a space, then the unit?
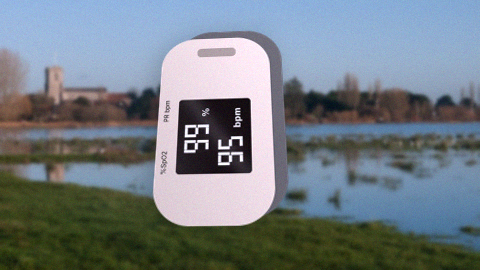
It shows 99; %
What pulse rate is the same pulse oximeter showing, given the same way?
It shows 95; bpm
